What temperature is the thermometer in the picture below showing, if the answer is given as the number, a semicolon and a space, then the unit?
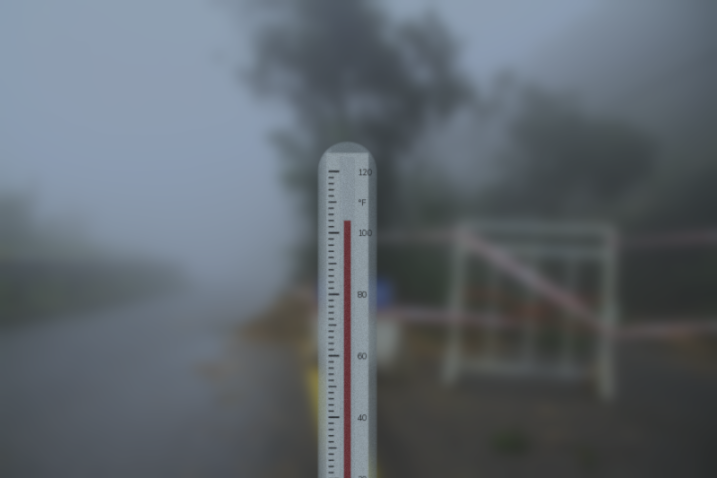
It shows 104; °F
